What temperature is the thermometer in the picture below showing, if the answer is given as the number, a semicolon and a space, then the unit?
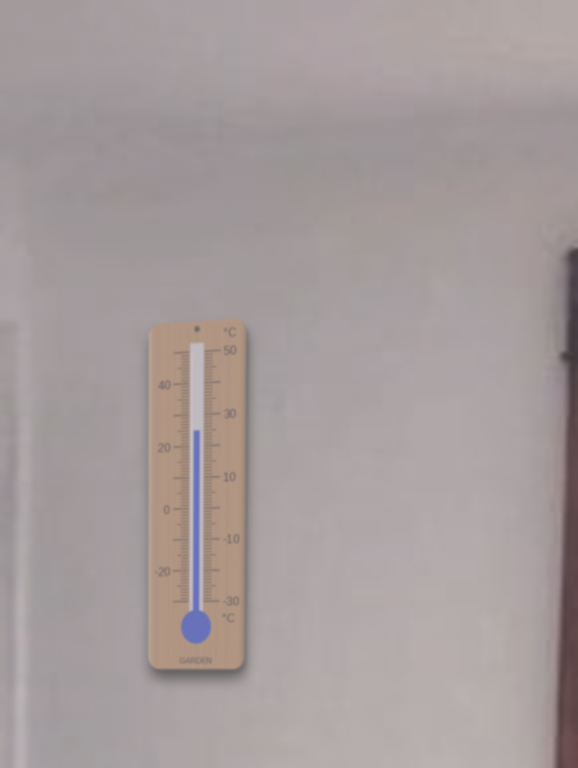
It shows 25; °C
